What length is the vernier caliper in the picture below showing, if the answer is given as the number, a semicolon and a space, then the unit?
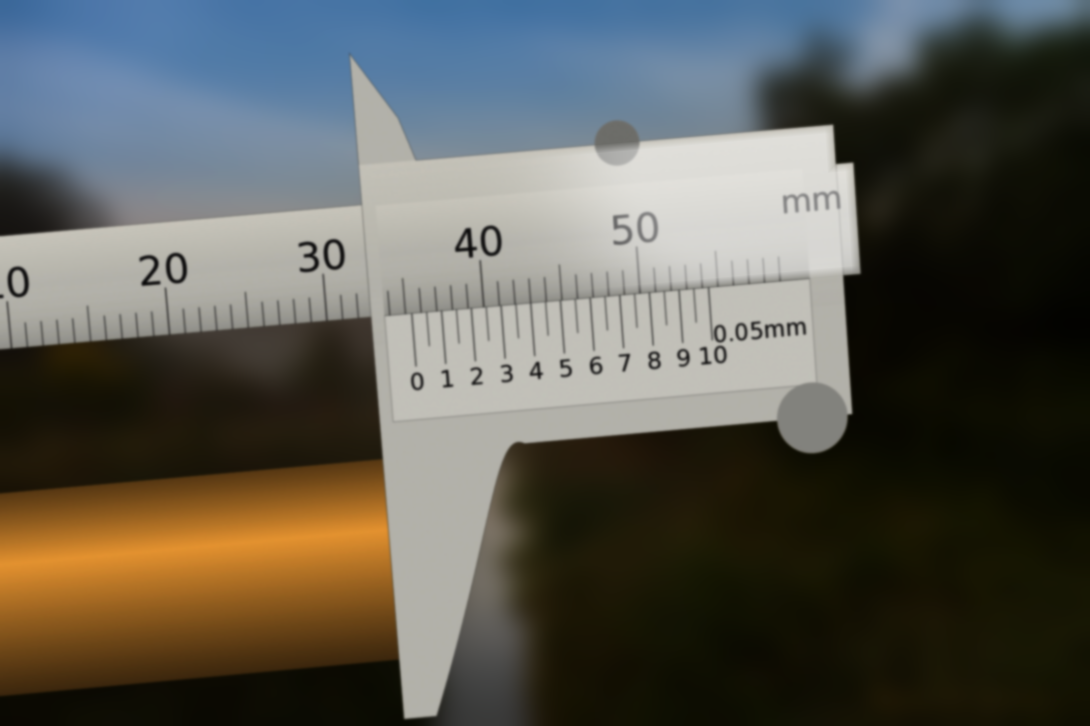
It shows 35.4; mm
